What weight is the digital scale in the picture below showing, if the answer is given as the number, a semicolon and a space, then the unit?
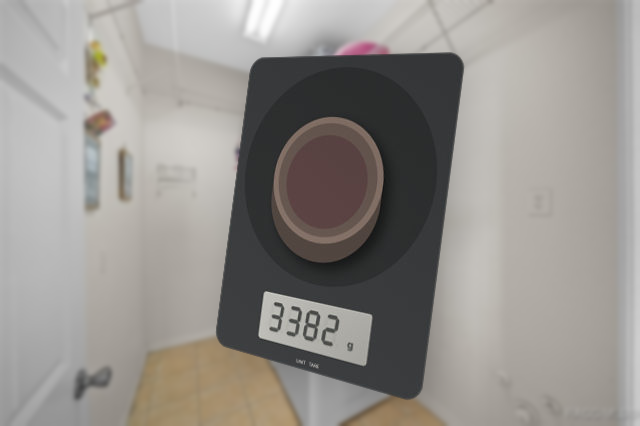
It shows 3382; g
